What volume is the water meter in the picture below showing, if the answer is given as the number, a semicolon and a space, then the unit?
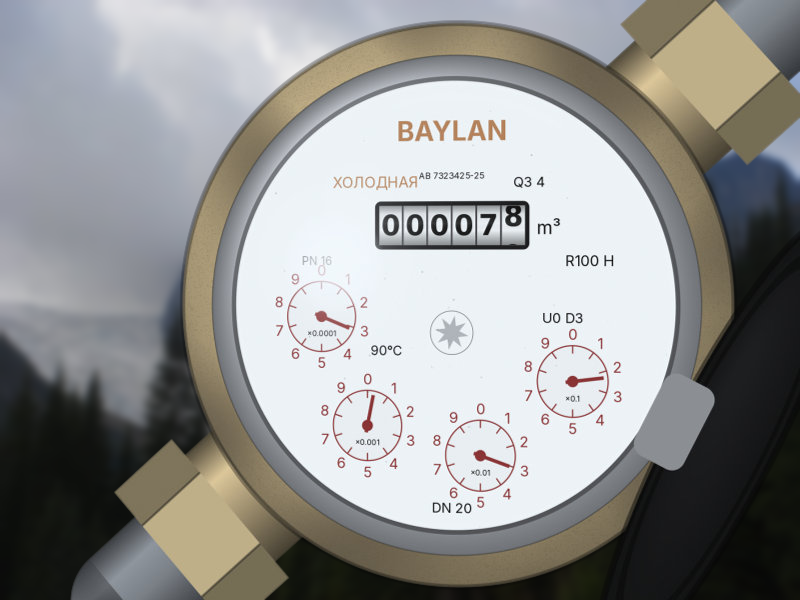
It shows 78.2303; m³
